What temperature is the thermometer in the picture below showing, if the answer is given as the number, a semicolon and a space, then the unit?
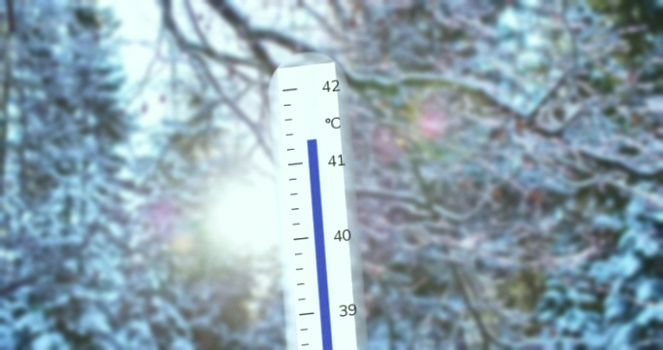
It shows 41.3; °C
